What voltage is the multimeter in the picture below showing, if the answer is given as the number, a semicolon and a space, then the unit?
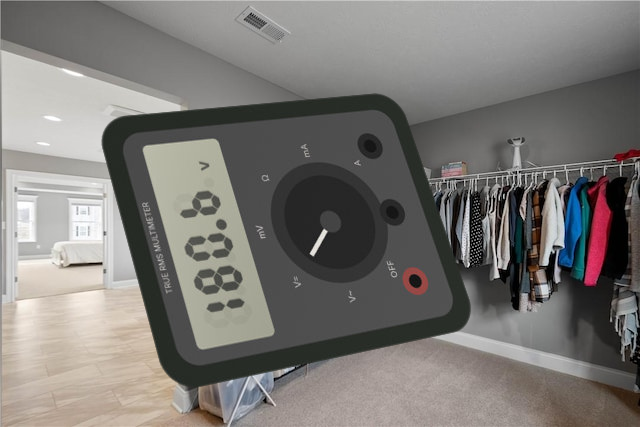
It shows 180.6; V
